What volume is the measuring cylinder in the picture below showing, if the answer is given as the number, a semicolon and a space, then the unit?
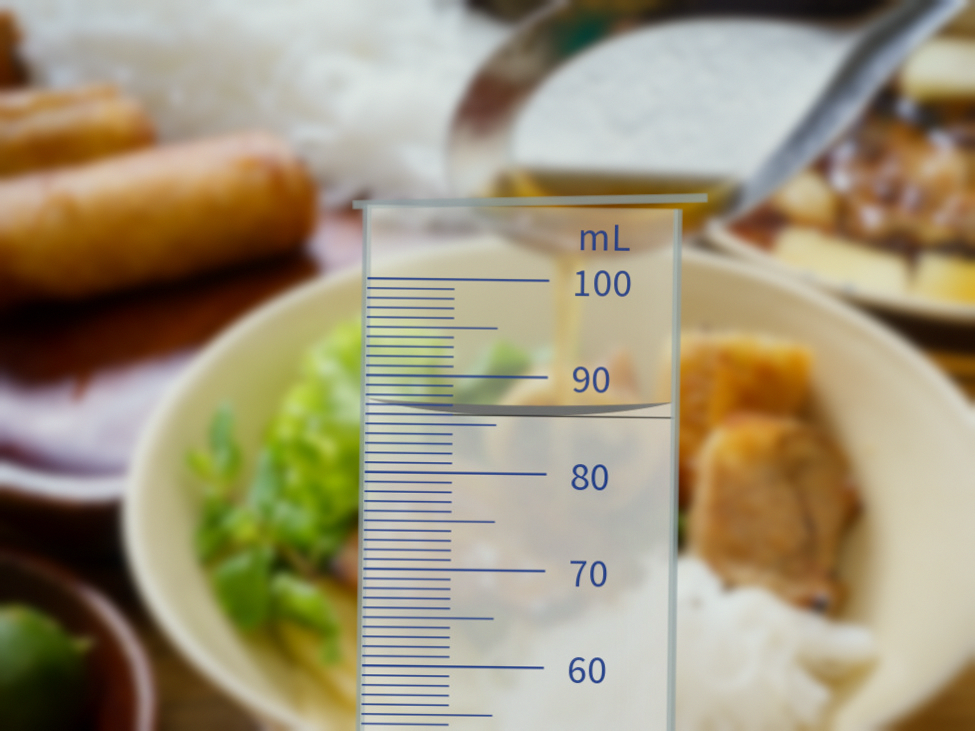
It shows 86; mL
